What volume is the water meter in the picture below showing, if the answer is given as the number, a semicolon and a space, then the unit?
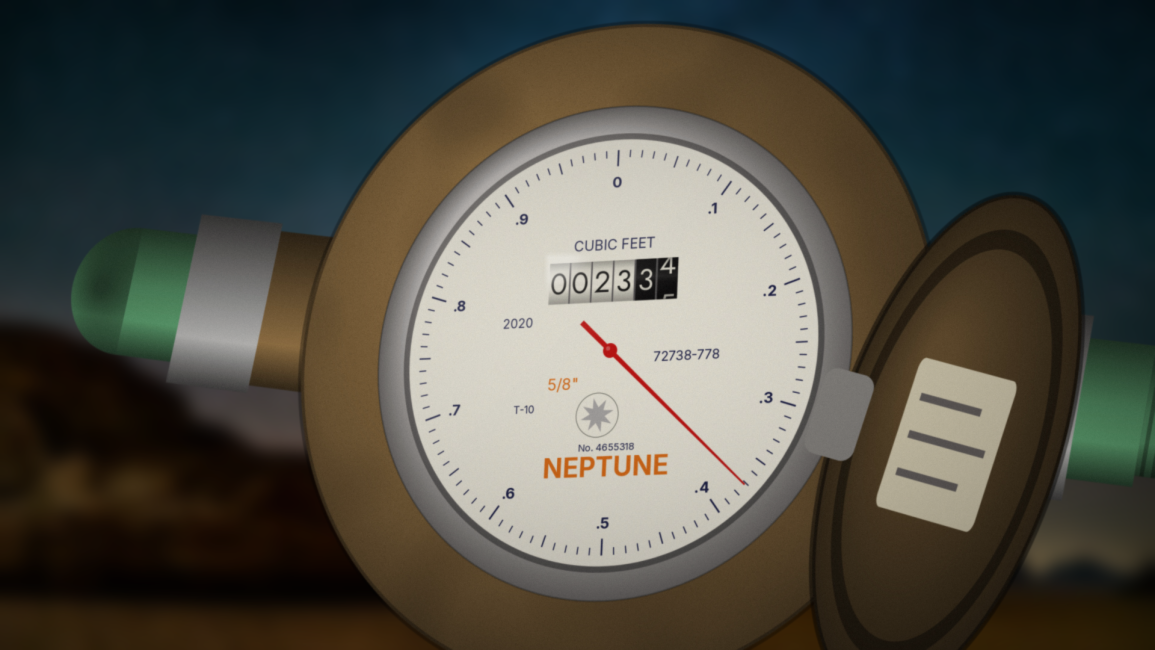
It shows 2334.37; ft³
